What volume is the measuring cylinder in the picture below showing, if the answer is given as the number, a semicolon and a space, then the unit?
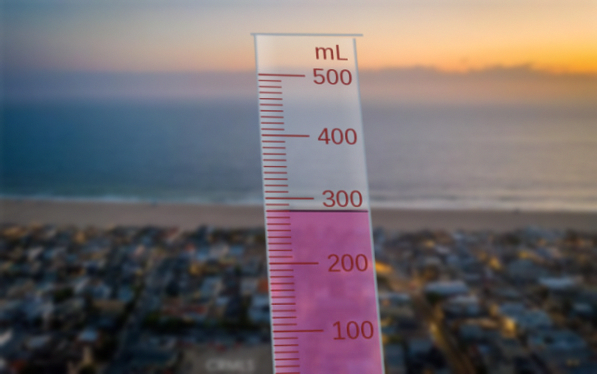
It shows 280; mL
